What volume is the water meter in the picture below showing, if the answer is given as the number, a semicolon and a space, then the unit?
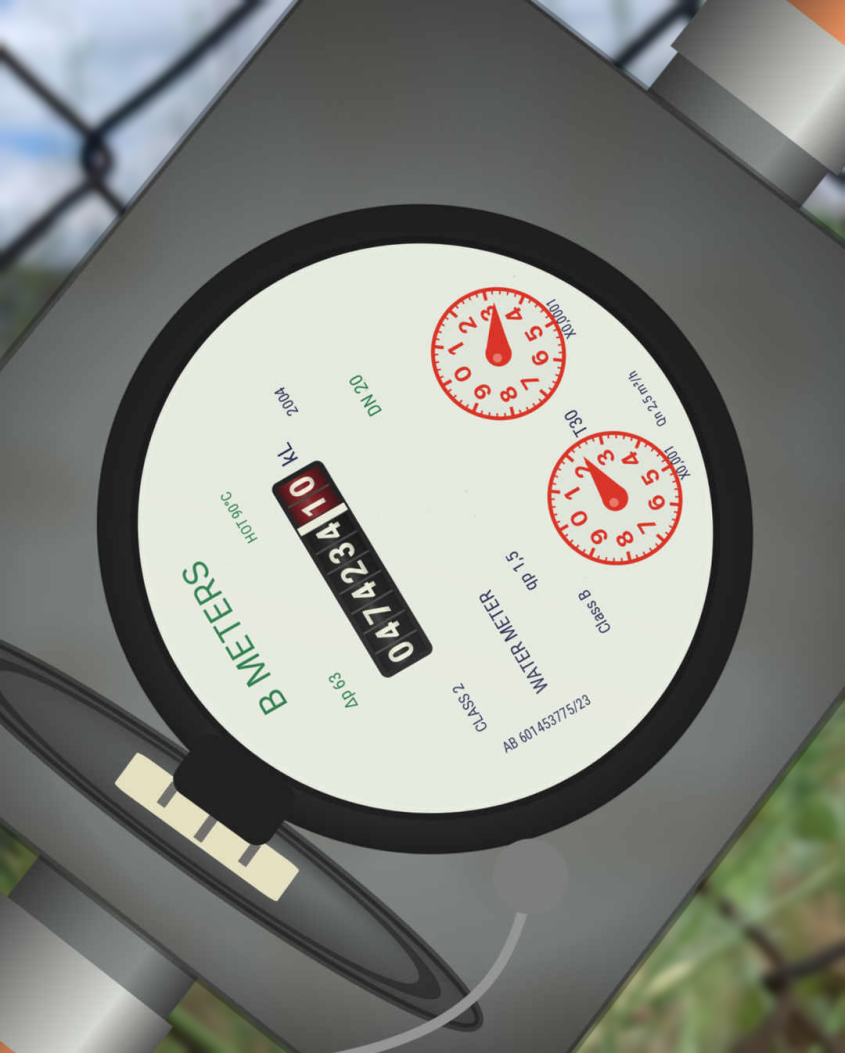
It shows 474234.1023; kL
